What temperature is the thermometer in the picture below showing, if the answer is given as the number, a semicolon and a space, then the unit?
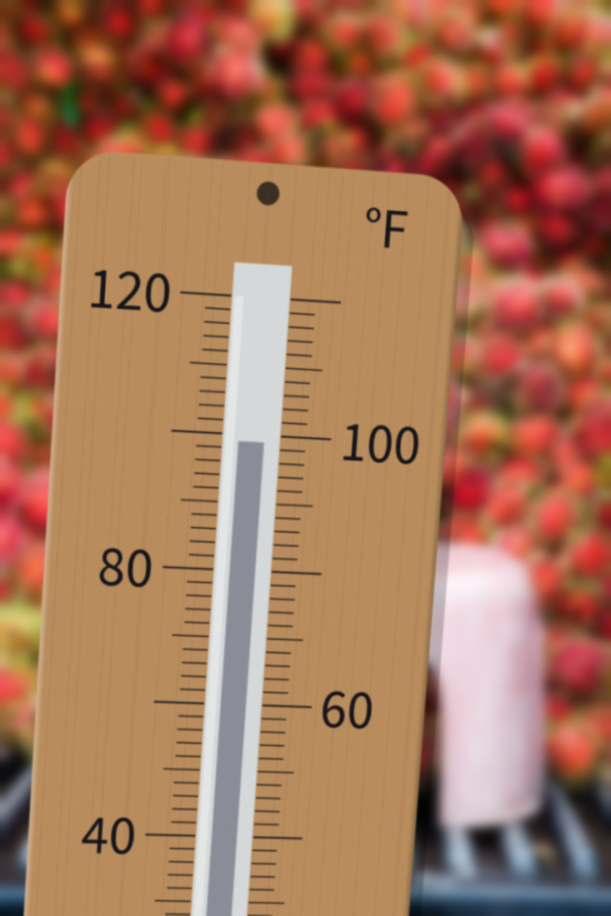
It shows 99; °F
